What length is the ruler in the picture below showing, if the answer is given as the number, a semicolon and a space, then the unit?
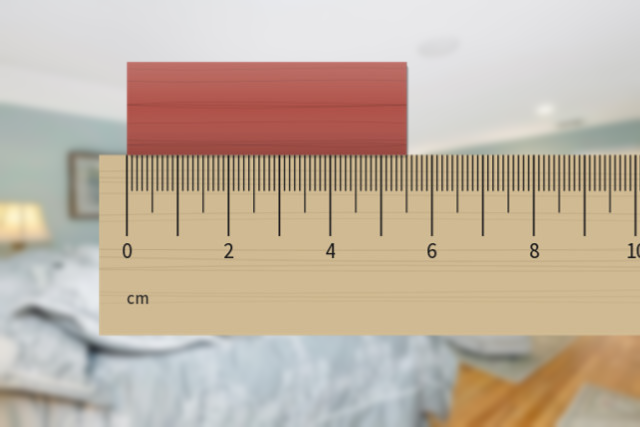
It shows 5.5; cm
